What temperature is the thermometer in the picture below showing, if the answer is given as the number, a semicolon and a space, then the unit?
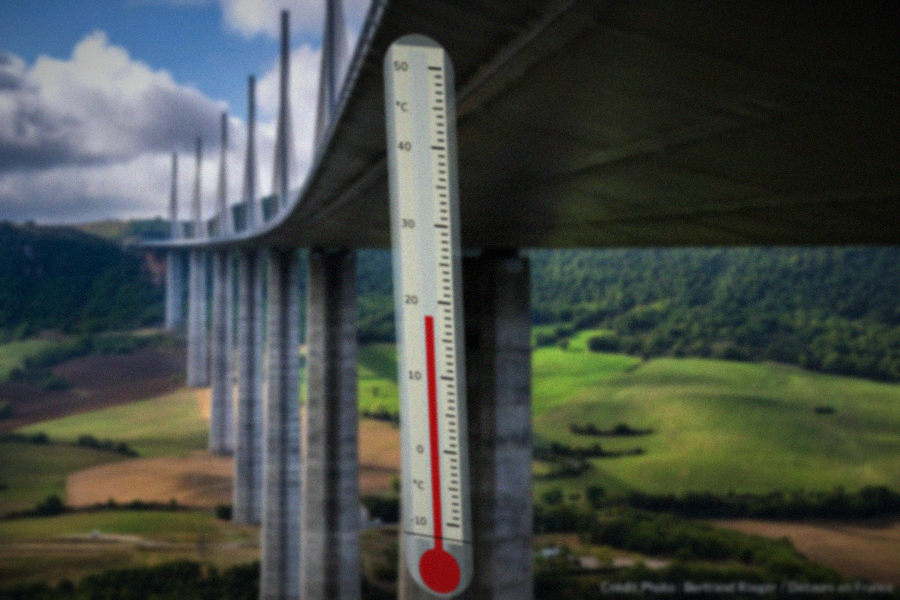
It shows 18; °C
